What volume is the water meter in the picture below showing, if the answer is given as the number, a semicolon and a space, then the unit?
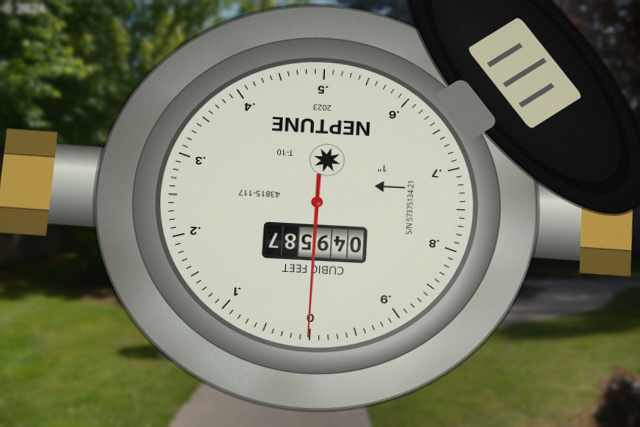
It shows 49587.00; ft³
